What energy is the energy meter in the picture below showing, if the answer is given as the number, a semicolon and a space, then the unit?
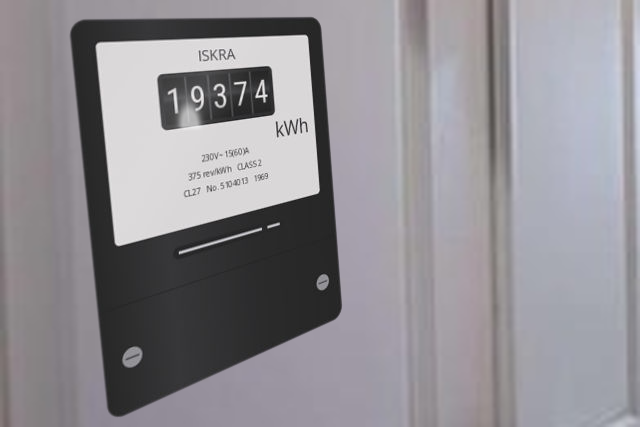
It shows 19374; kWh
